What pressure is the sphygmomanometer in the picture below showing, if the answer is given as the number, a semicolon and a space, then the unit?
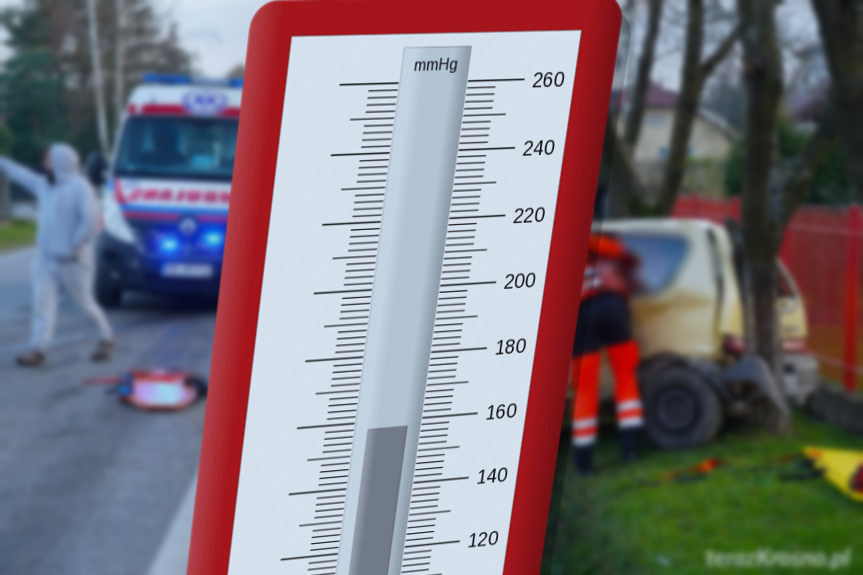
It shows 158; mmHg
